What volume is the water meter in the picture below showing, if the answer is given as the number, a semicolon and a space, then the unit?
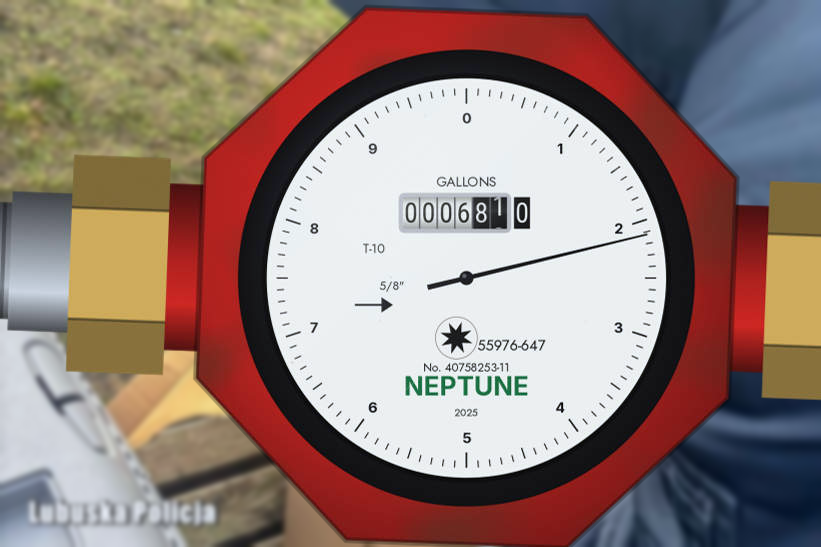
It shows 6812.1; gal
